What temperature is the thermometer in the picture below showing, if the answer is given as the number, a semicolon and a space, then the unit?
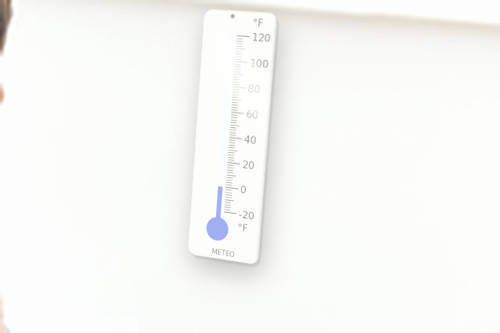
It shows 0; °F
